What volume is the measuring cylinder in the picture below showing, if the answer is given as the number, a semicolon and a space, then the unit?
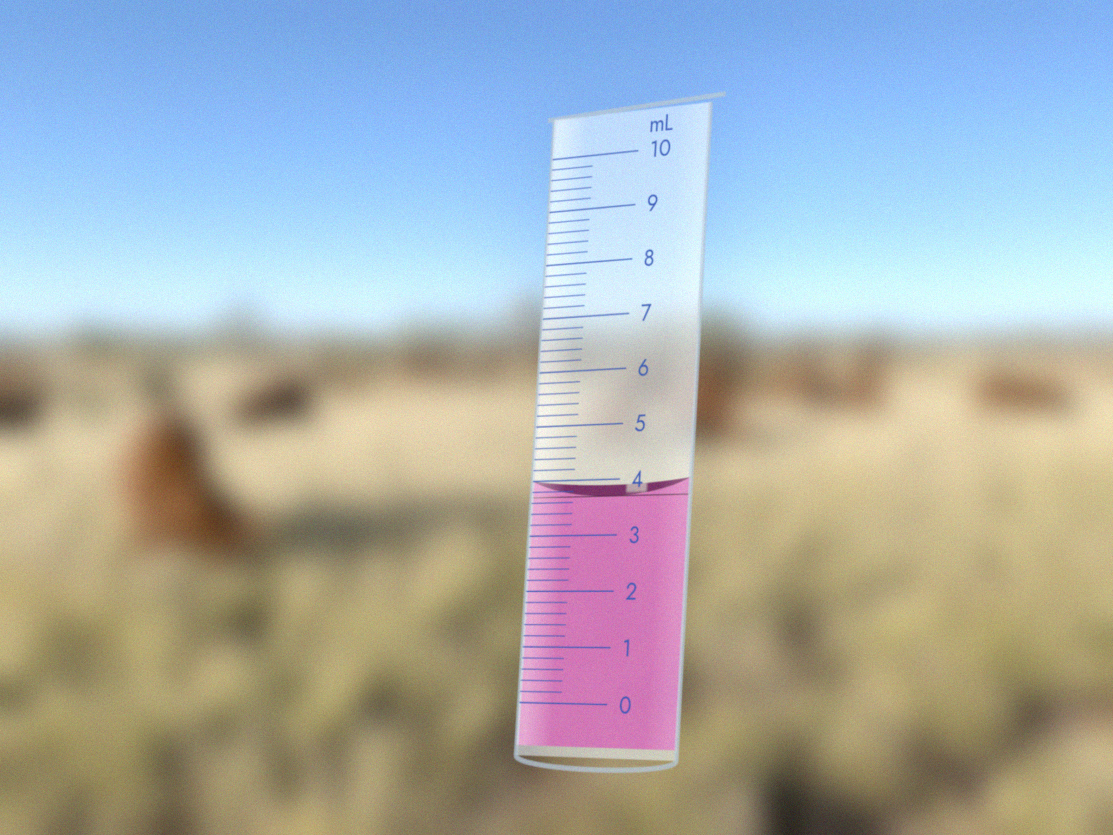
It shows 3.7; mL
